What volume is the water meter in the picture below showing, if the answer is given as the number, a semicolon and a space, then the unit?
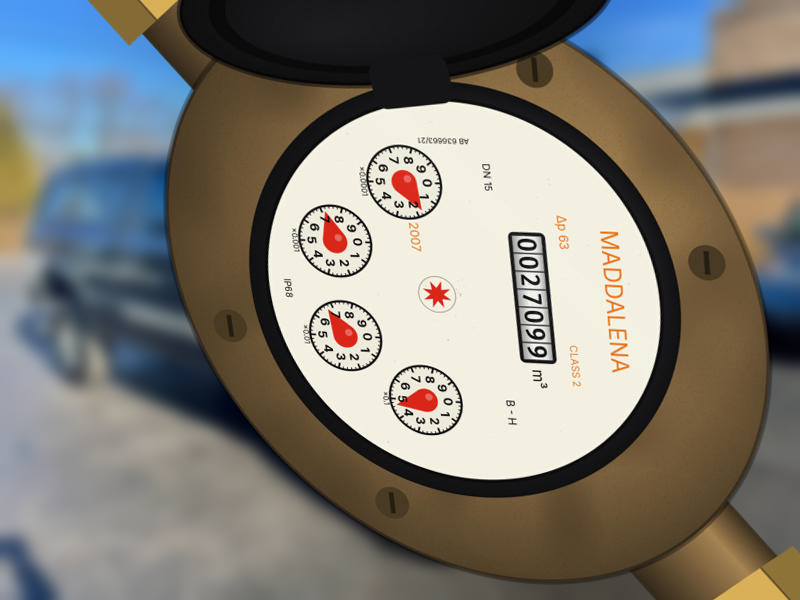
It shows 27099.4671; m³
